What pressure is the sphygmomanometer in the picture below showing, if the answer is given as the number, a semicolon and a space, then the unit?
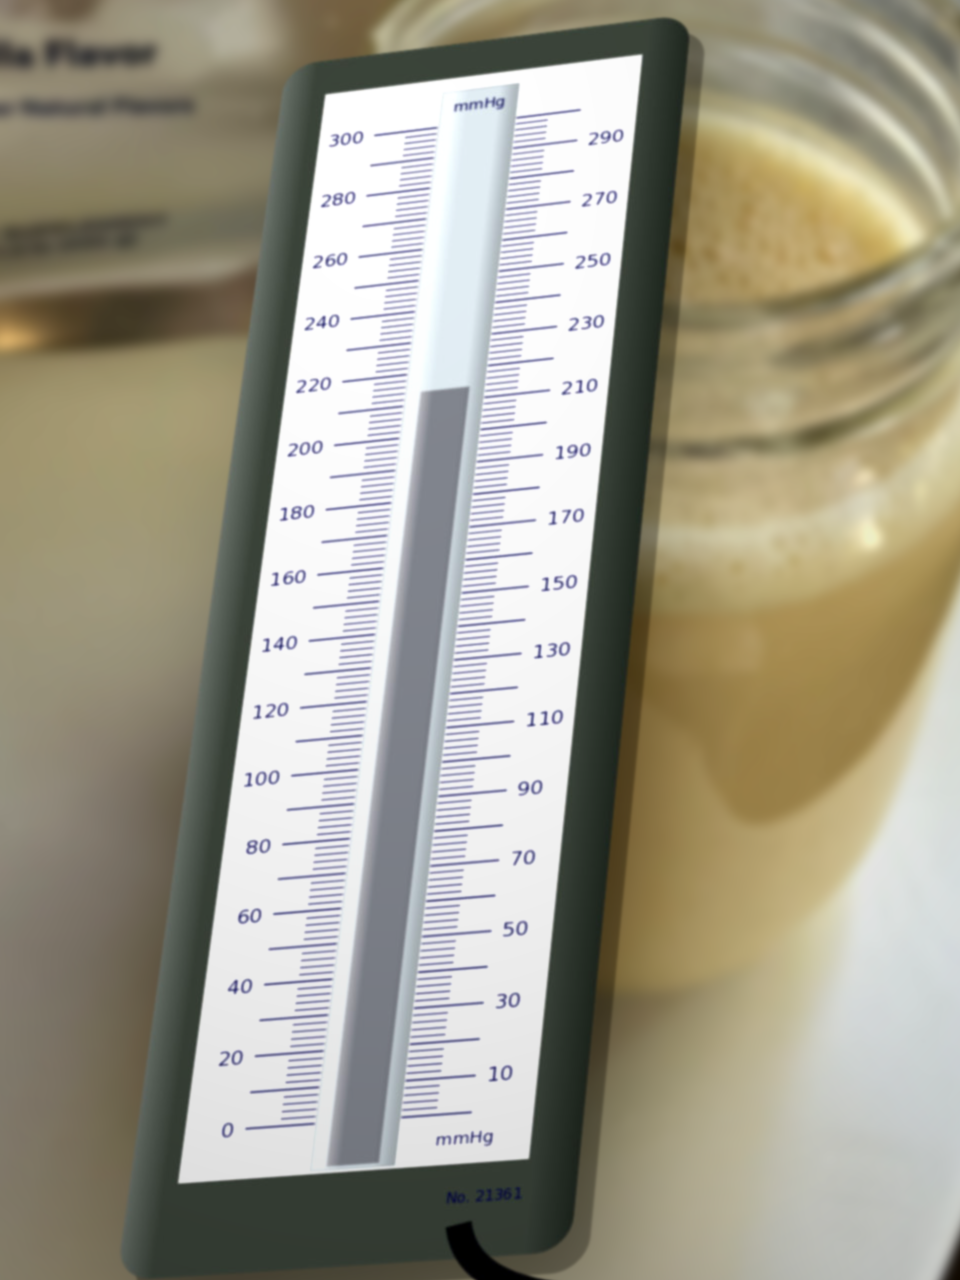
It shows 214; mmHg
